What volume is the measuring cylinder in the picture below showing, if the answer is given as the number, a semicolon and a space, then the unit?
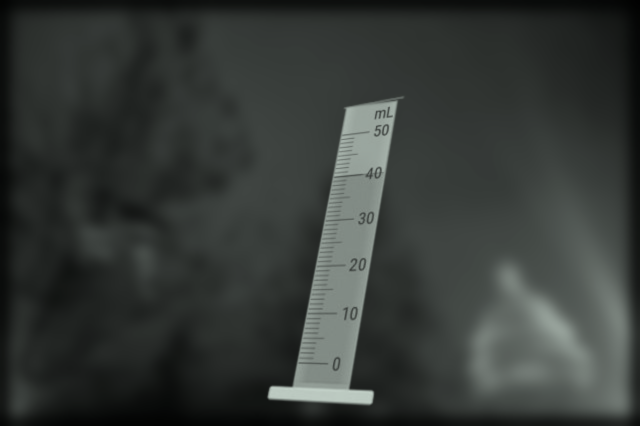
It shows 40; mL
